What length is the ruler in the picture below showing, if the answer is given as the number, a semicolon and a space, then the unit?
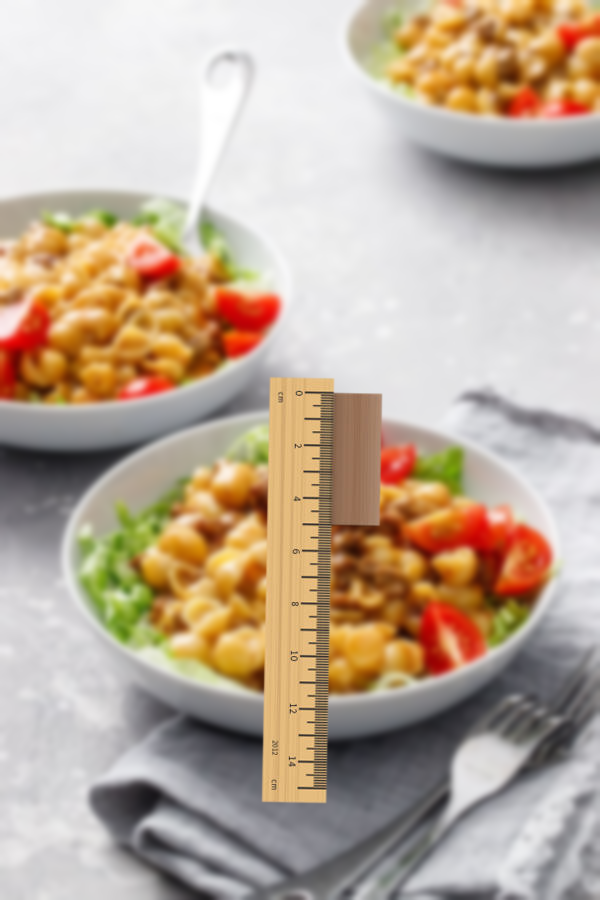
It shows 5; cm
